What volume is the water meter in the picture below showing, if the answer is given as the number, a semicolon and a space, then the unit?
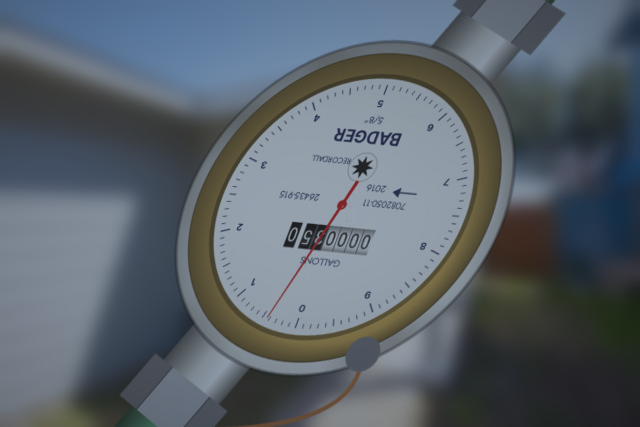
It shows 350.4; gal
